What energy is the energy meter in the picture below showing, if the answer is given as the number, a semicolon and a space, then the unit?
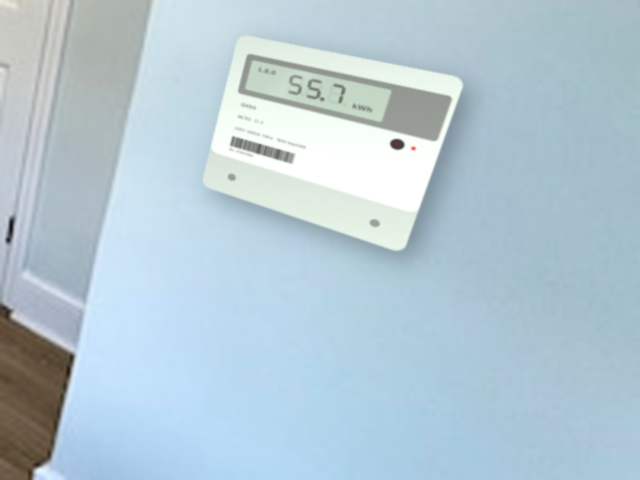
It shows 55.7; kWh
